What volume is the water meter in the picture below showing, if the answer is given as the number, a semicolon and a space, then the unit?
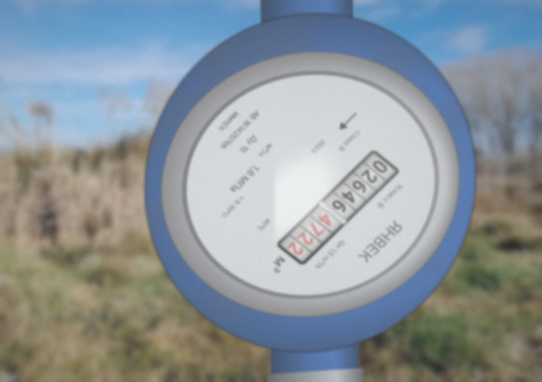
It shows 2646.4722; m³
